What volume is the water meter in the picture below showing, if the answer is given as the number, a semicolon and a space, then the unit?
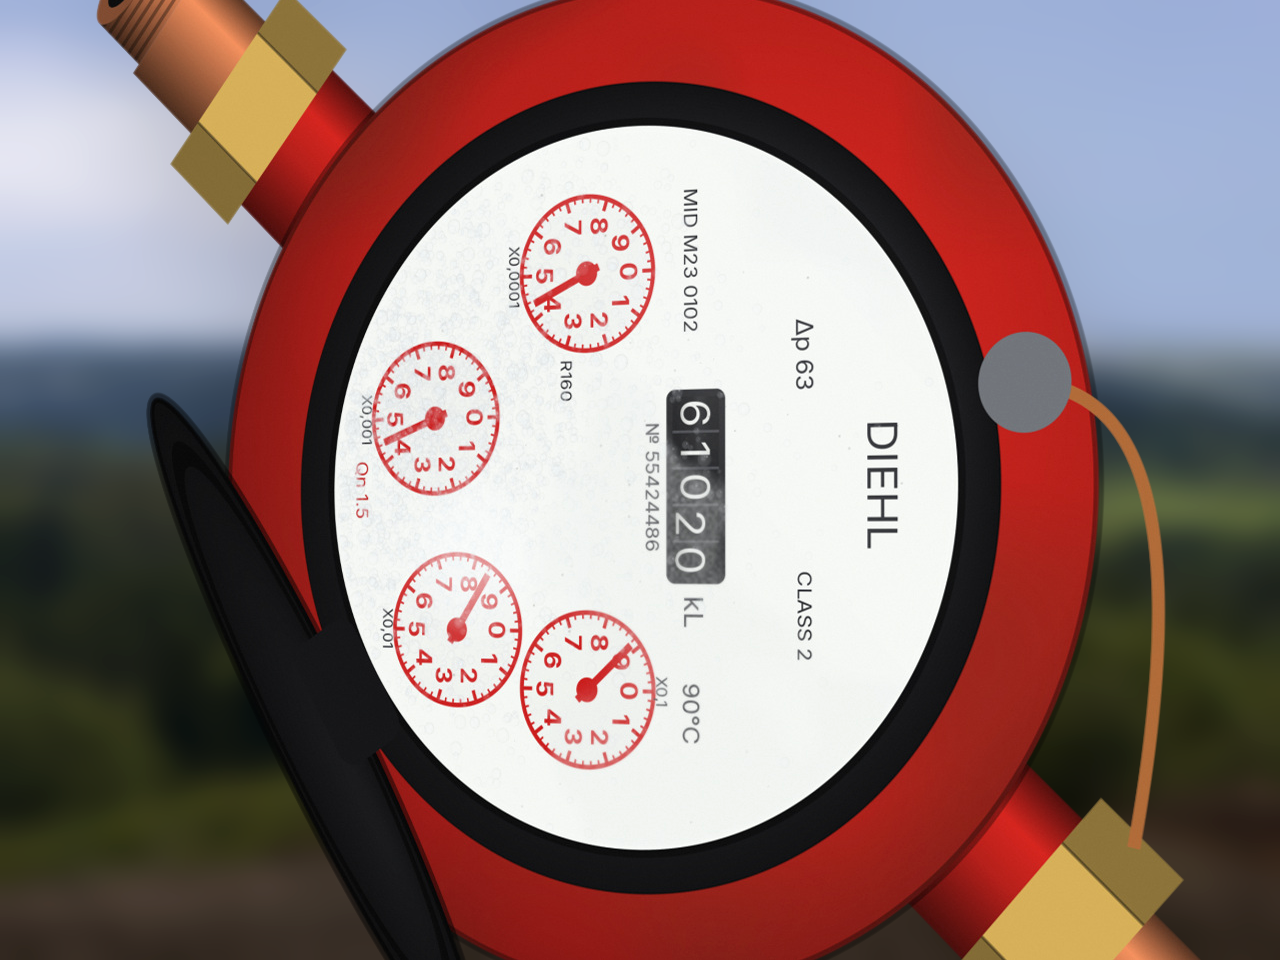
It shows 61019.8844; kL
